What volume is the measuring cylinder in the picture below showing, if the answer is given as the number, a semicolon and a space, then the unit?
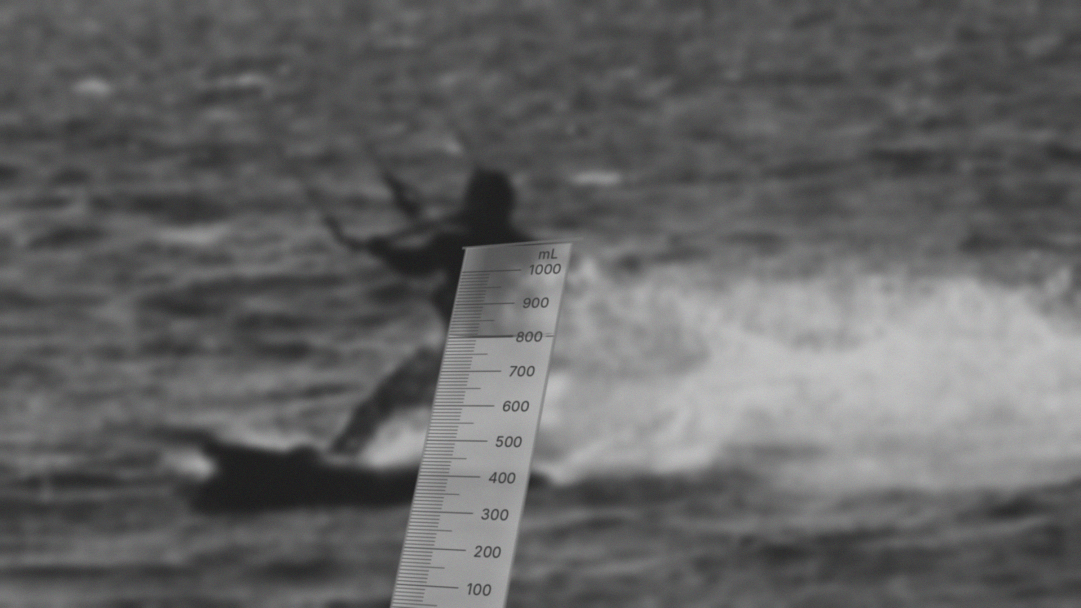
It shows 800; mL
